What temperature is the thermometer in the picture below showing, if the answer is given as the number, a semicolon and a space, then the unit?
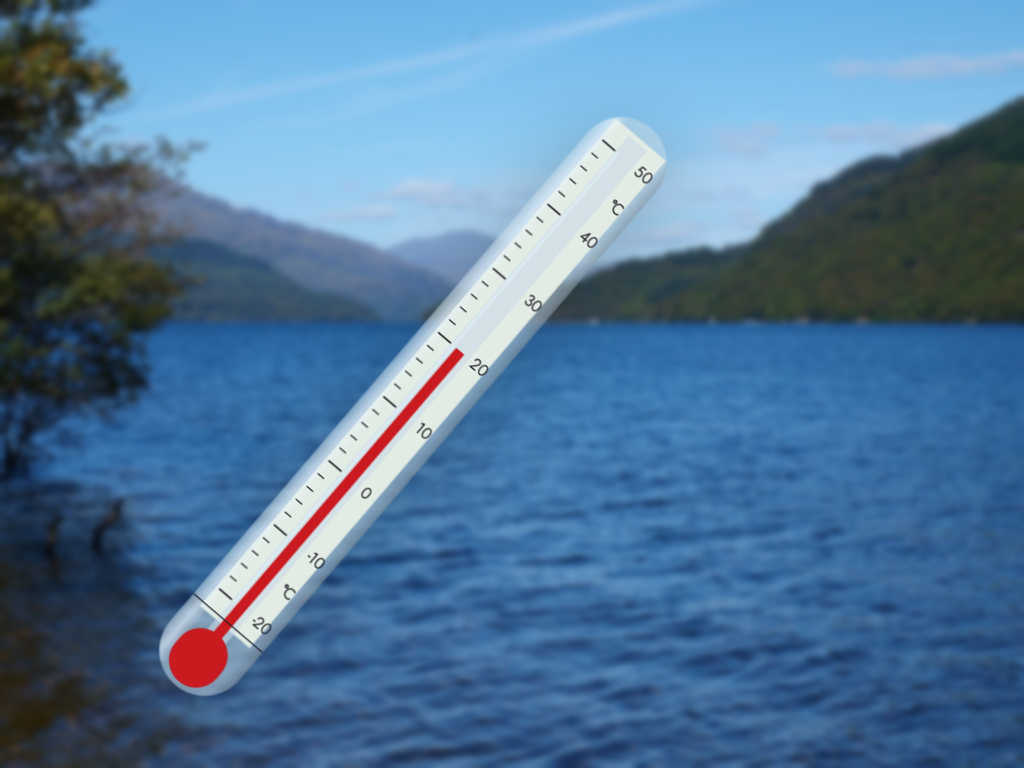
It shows 20; °C
